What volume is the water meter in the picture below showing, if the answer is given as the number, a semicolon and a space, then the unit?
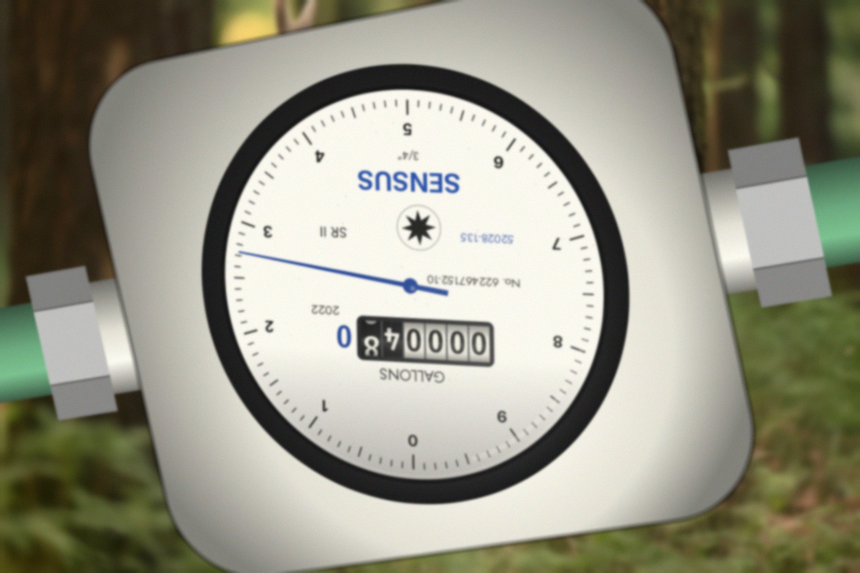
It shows 482.7; gal
